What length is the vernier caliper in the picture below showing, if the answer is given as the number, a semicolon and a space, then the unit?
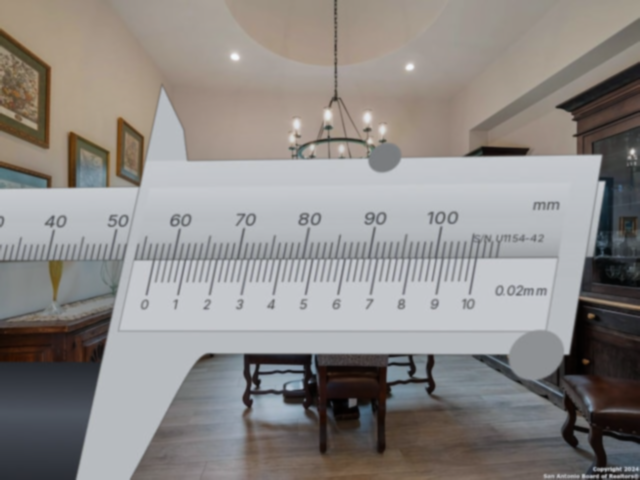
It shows 57.0; mm
